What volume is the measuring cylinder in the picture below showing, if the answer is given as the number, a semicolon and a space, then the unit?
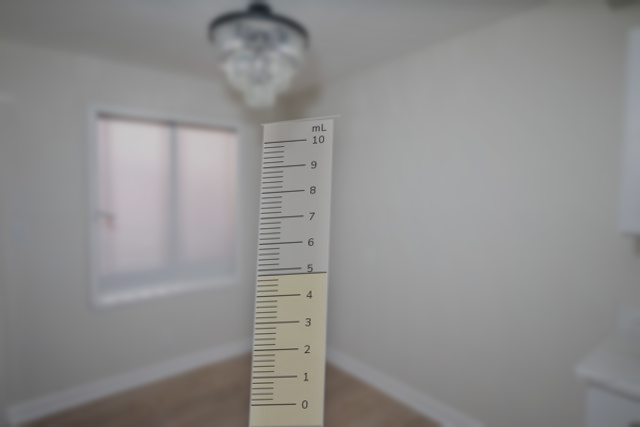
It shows 4.8; mL
